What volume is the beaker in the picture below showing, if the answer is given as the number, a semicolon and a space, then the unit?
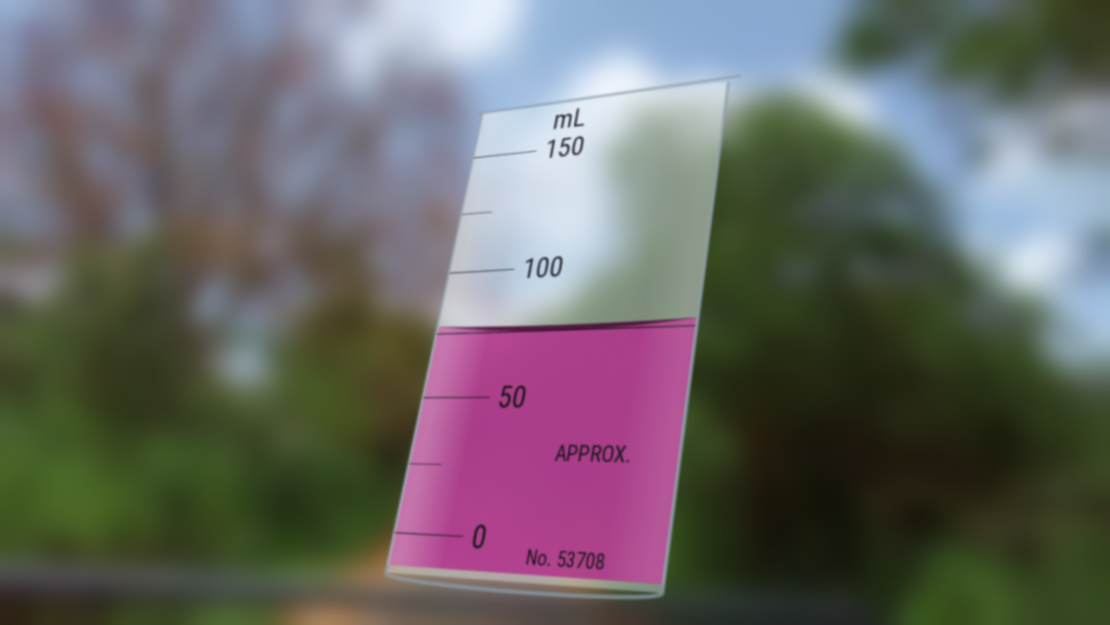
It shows 75; mL
